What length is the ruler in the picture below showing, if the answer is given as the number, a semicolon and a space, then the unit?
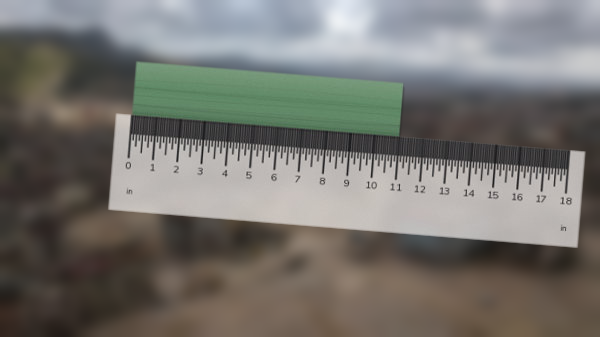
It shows 11; in
